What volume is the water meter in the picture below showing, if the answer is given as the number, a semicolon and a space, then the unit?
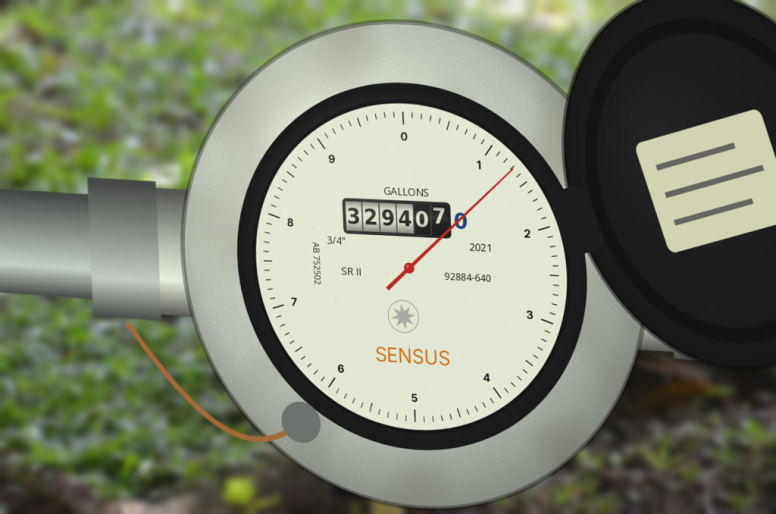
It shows 3294071.3; gal
